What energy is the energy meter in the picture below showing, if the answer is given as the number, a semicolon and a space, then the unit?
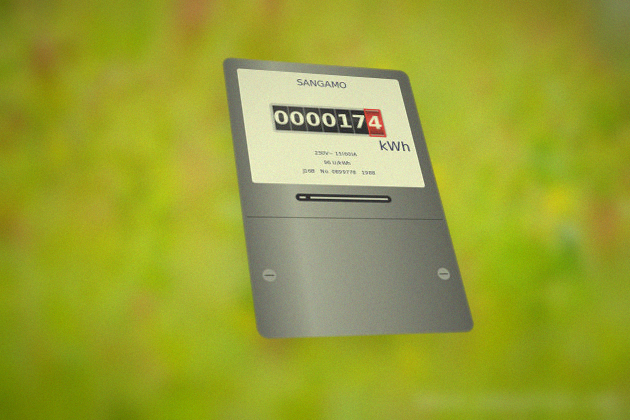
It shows 17.4; kWh
